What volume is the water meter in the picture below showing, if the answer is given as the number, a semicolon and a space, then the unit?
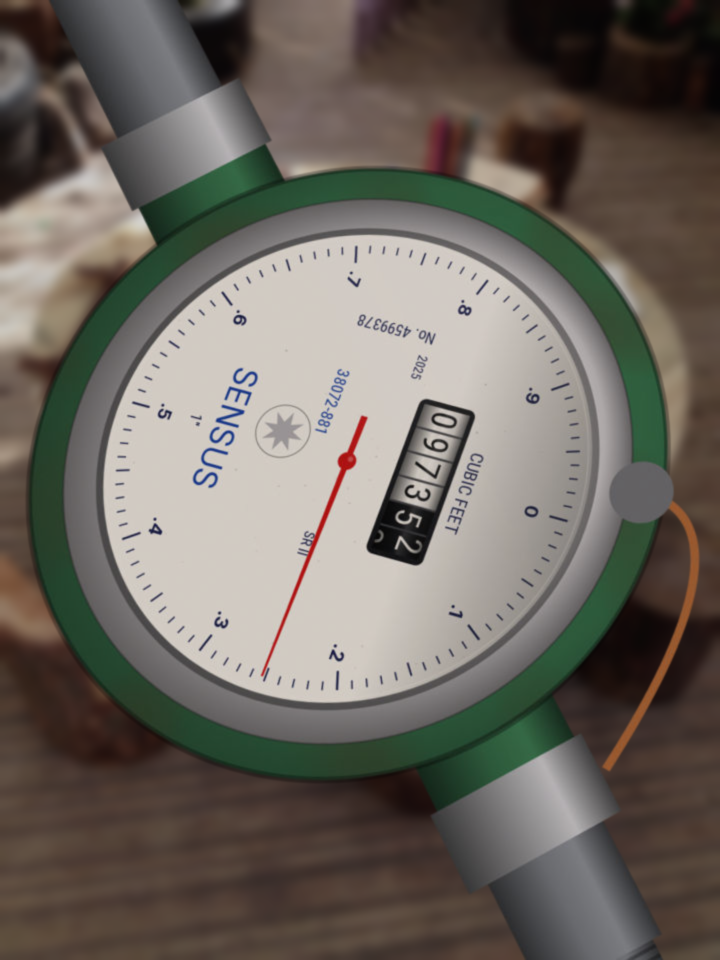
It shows 97352.25; ft³
